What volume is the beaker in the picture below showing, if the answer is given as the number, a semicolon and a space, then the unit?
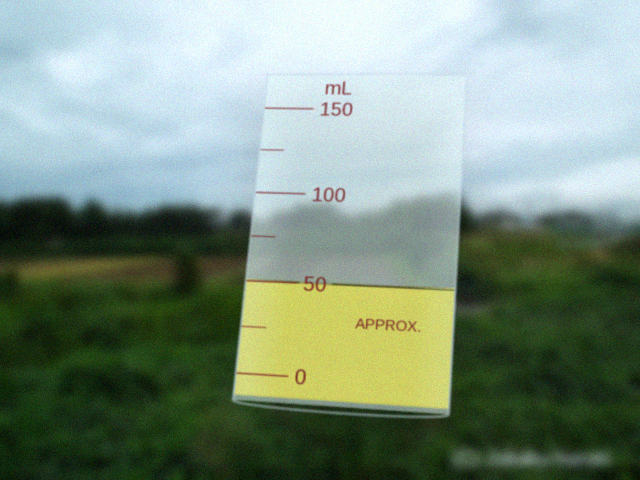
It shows 50; mL
